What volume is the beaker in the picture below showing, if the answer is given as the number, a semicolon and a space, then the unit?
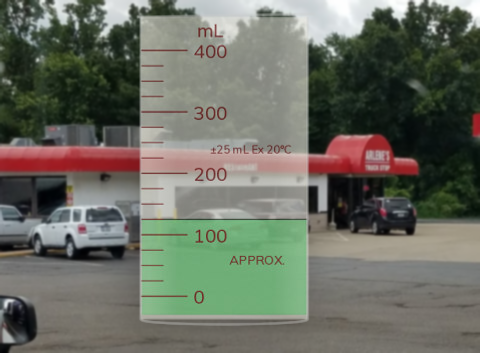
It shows 125; mL
